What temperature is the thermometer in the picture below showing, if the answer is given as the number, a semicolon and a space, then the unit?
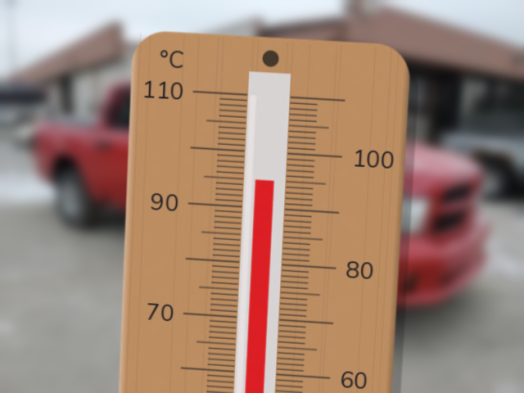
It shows 95; °C
